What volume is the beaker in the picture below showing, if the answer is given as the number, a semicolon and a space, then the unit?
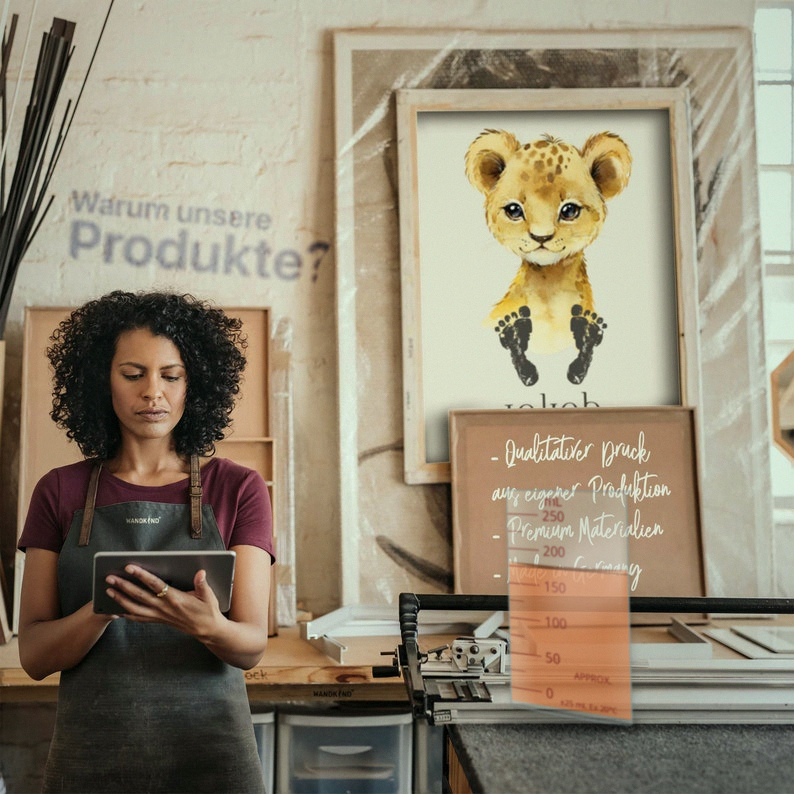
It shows 175; mL
